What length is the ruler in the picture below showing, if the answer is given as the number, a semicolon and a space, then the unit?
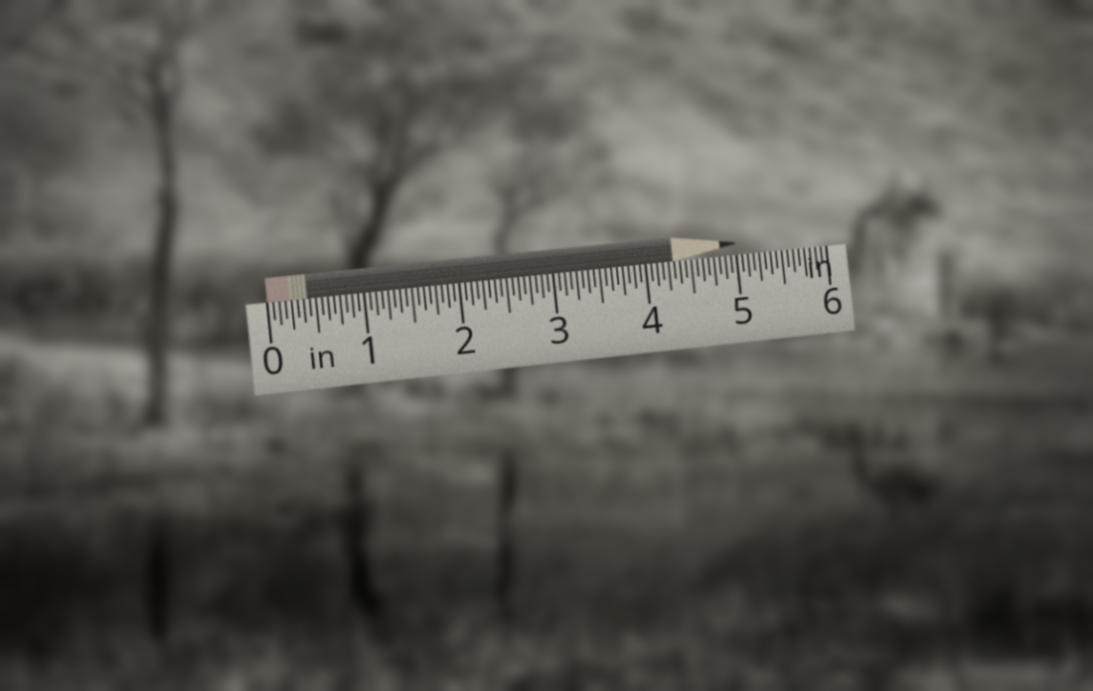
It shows 5; in
